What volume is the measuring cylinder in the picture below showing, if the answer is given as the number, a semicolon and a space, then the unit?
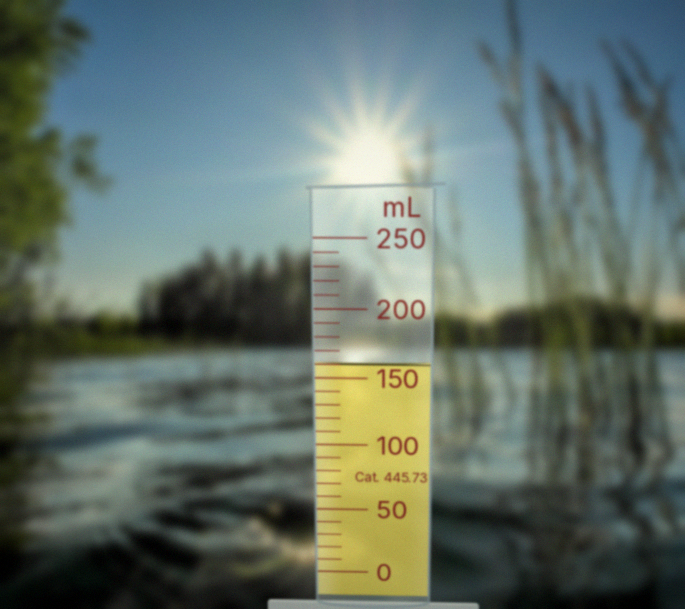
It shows 160; mL
